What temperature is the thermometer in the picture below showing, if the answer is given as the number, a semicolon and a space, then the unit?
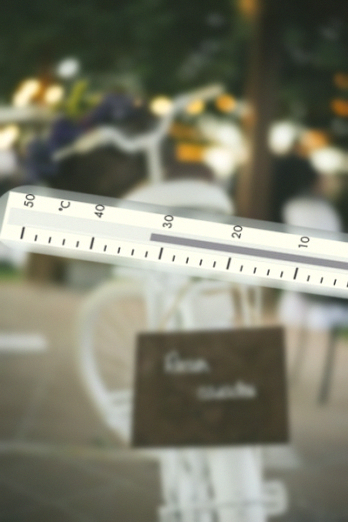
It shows 32; °C
